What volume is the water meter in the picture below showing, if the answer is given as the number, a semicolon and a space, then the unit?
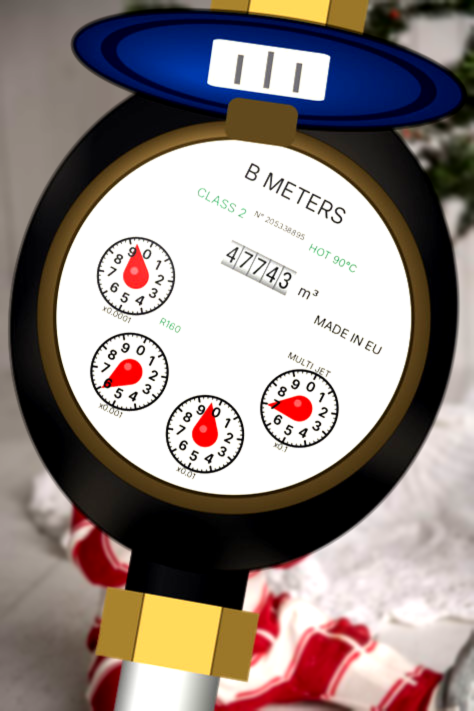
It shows 47743.6959; m³
